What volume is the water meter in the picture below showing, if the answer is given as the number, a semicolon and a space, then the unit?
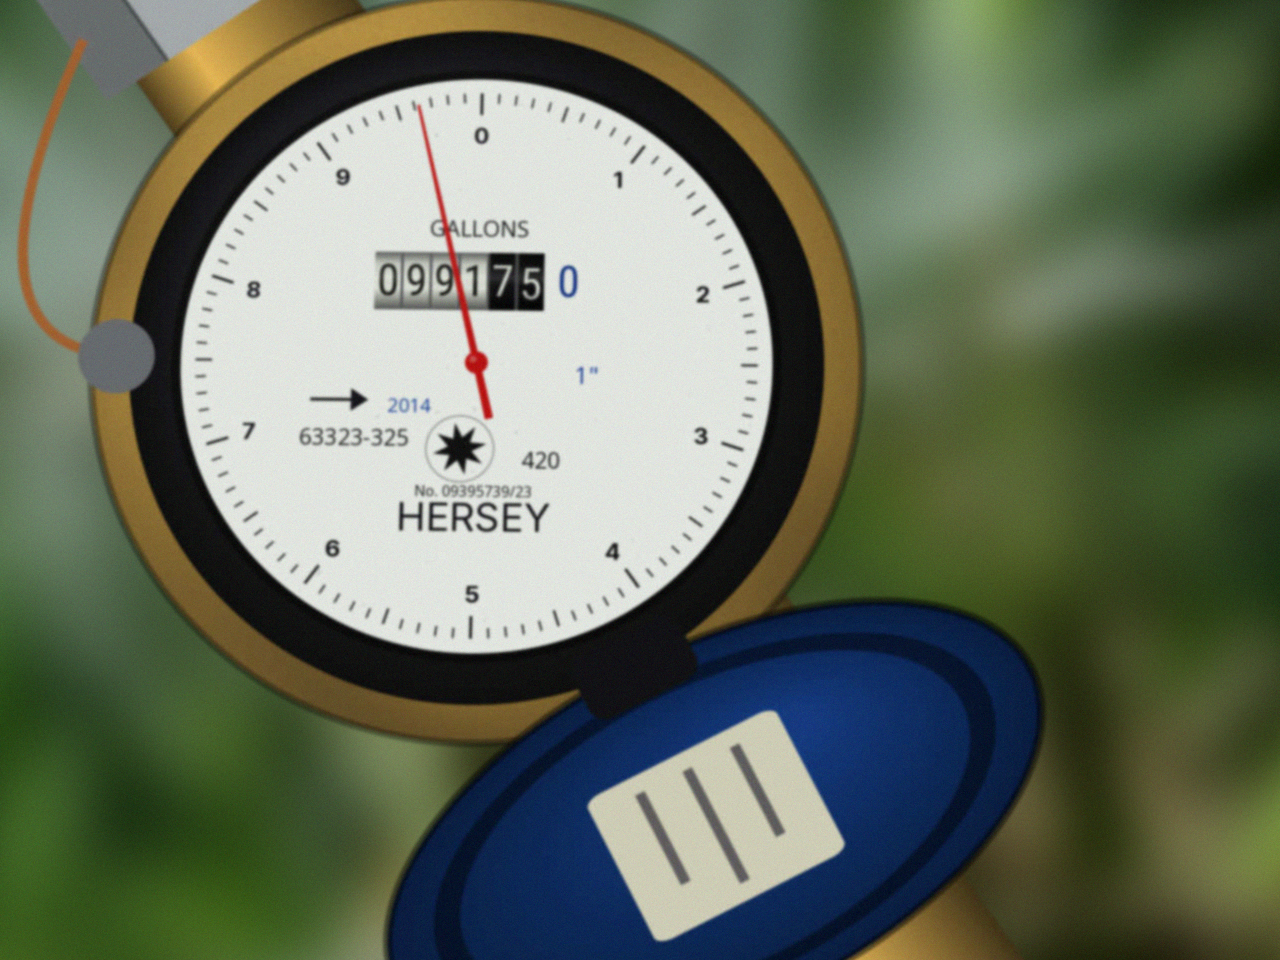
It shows 991749.6; gal
